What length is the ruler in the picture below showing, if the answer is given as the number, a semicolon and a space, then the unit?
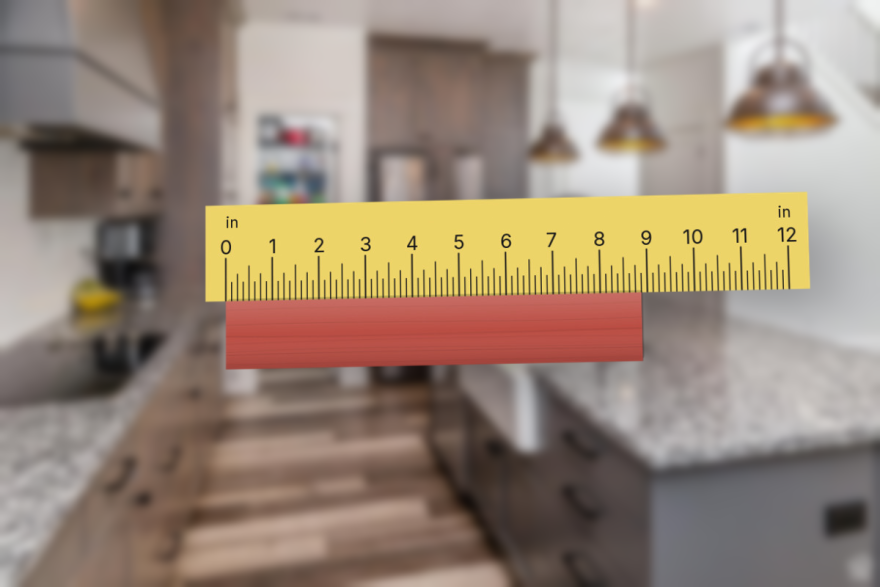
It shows 8.875; in
